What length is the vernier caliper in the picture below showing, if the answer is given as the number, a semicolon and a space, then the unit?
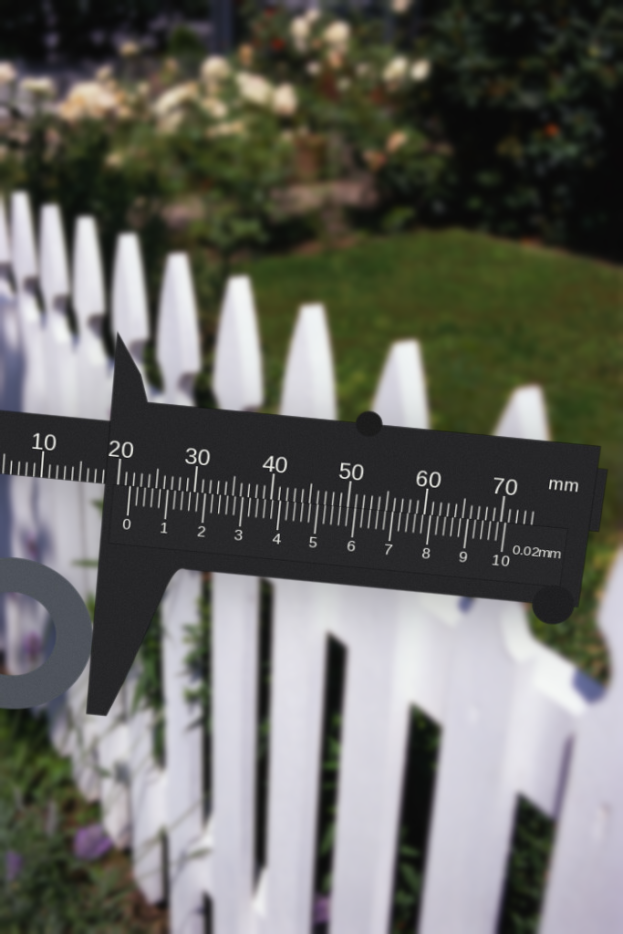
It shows 21.6; mm
